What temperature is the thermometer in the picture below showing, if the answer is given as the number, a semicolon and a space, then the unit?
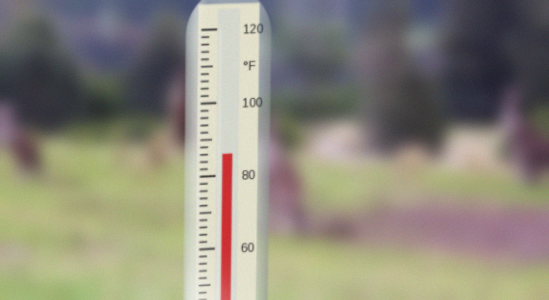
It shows 86; °F
